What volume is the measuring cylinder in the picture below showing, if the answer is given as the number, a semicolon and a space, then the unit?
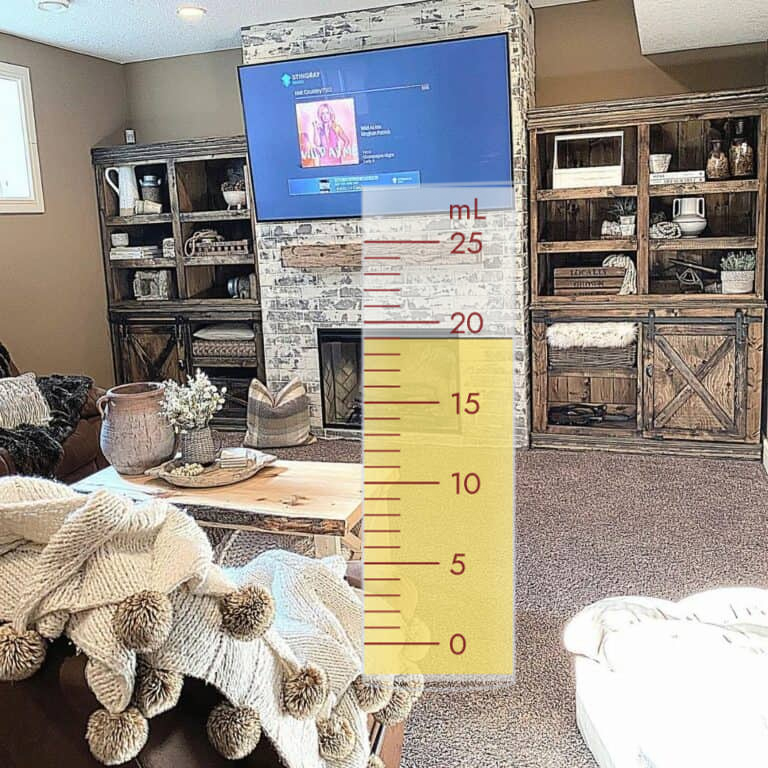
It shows 19; mL
